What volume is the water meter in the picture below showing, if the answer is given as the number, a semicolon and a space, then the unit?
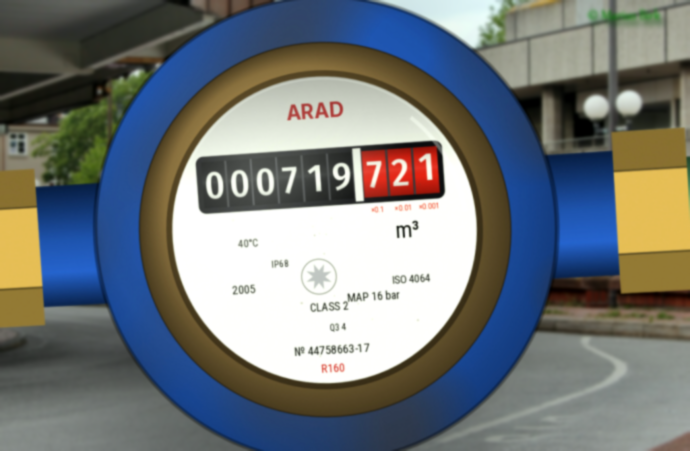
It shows 719.721; m³
